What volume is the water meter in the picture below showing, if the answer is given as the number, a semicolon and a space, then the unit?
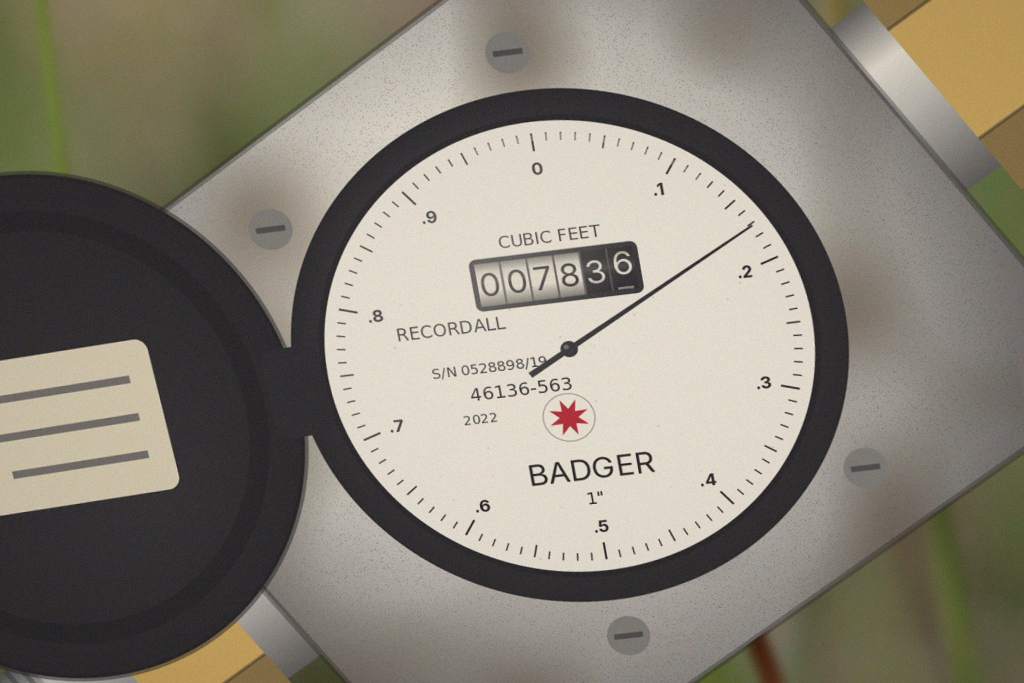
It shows 7836.17; ft³
